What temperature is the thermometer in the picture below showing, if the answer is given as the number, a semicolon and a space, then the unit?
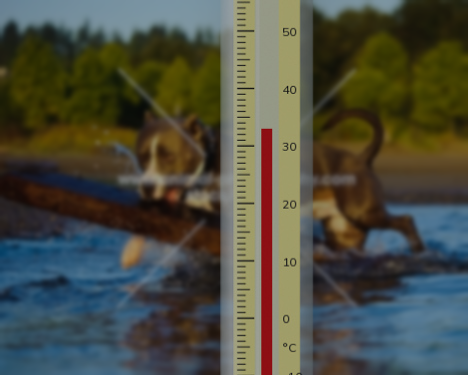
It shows 33; °C
